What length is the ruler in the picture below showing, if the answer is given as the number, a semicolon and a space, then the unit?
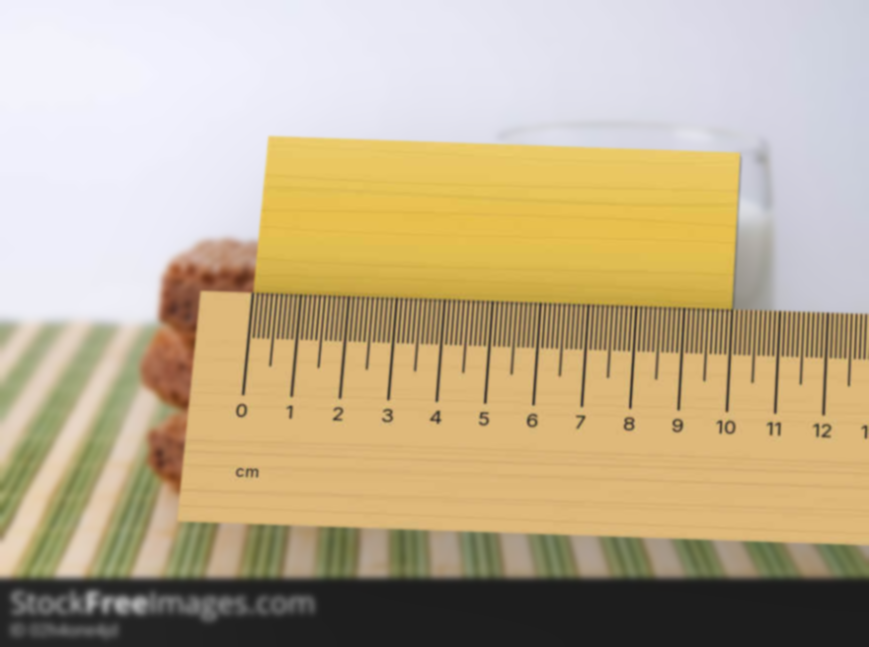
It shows 10; cm
